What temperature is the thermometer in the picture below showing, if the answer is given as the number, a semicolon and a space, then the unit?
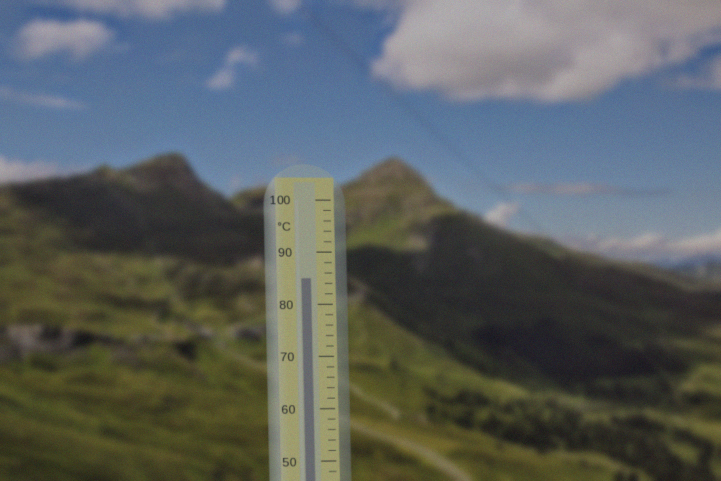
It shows 85; °C
